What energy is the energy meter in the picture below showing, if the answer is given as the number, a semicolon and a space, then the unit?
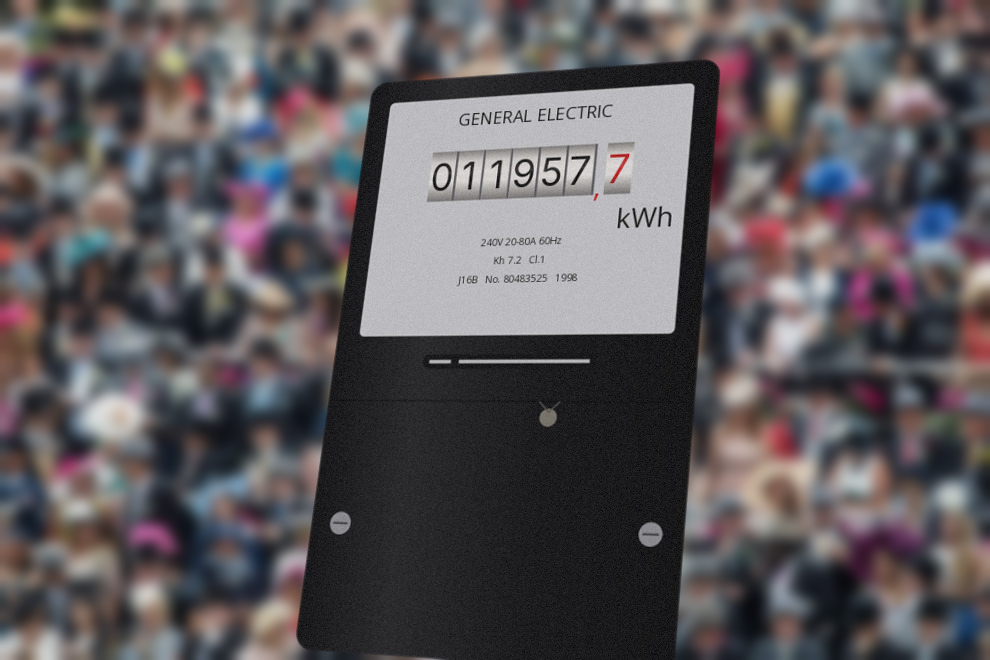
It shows 11957.7; kWh
